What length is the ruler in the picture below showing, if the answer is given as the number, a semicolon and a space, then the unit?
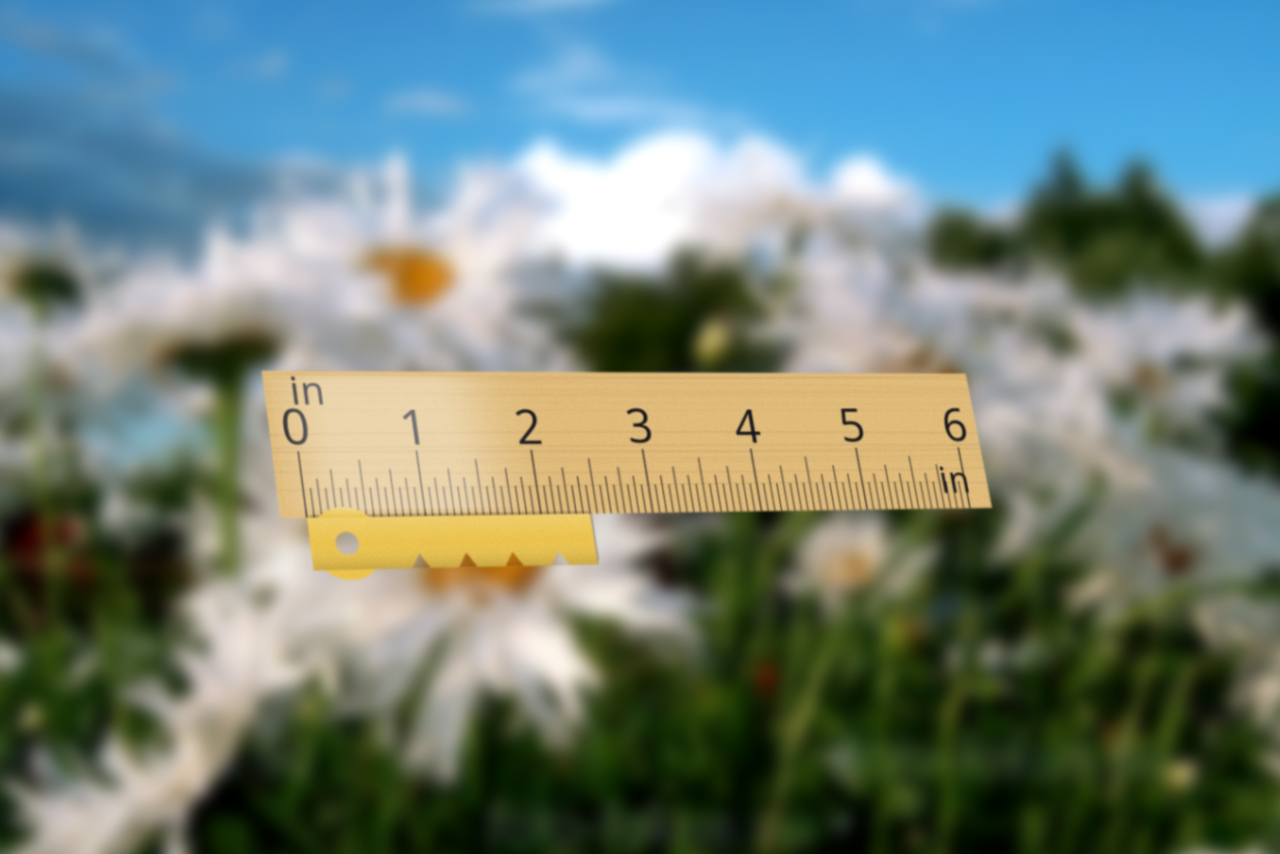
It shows 2.4375; in
